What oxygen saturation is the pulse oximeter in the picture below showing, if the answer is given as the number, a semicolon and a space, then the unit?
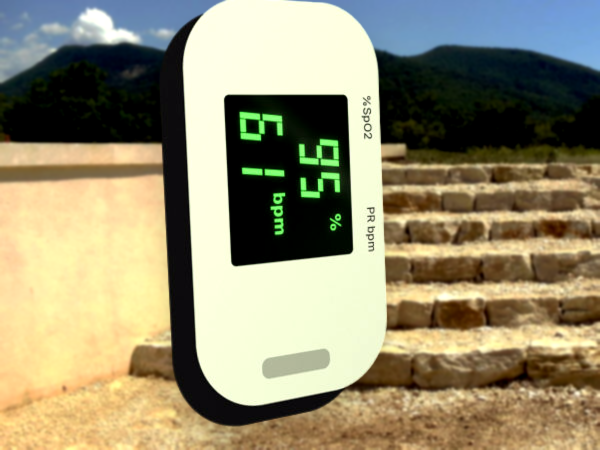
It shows 95; %
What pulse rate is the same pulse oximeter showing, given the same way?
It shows 61; bpm
